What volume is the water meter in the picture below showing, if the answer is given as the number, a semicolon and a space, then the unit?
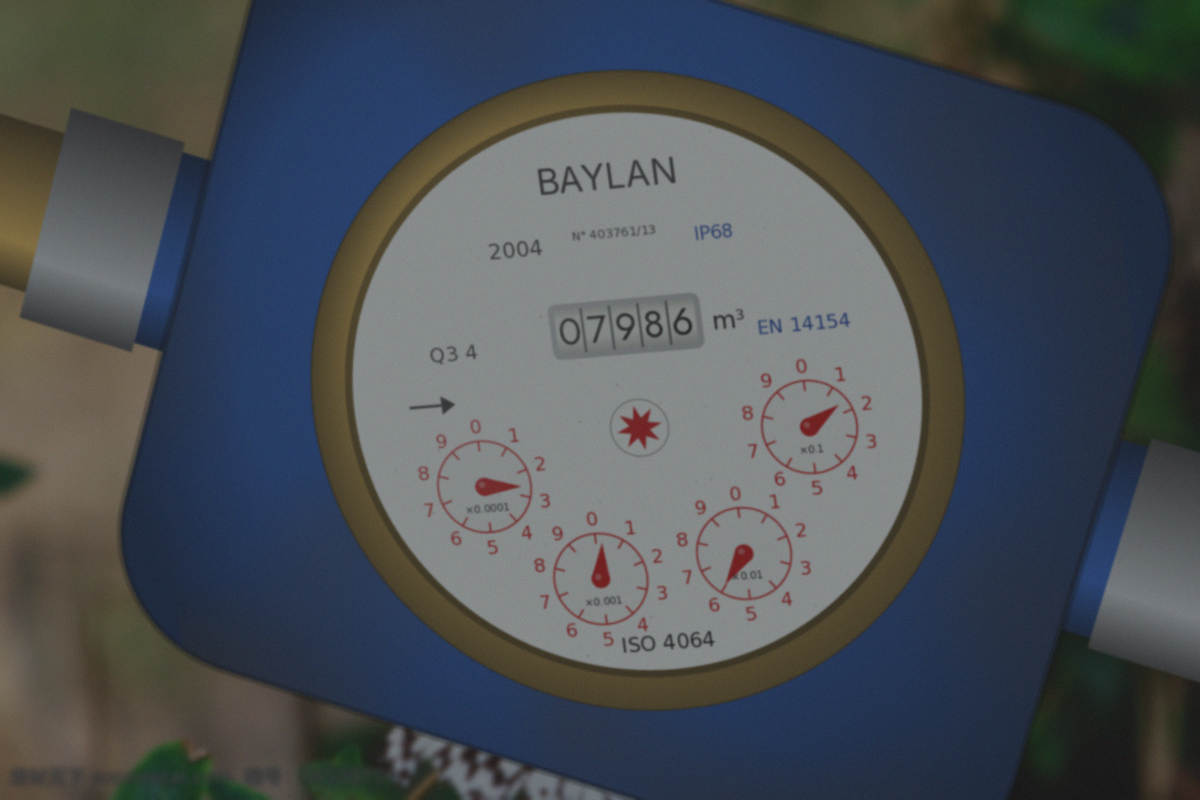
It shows 7986.1602; m³
